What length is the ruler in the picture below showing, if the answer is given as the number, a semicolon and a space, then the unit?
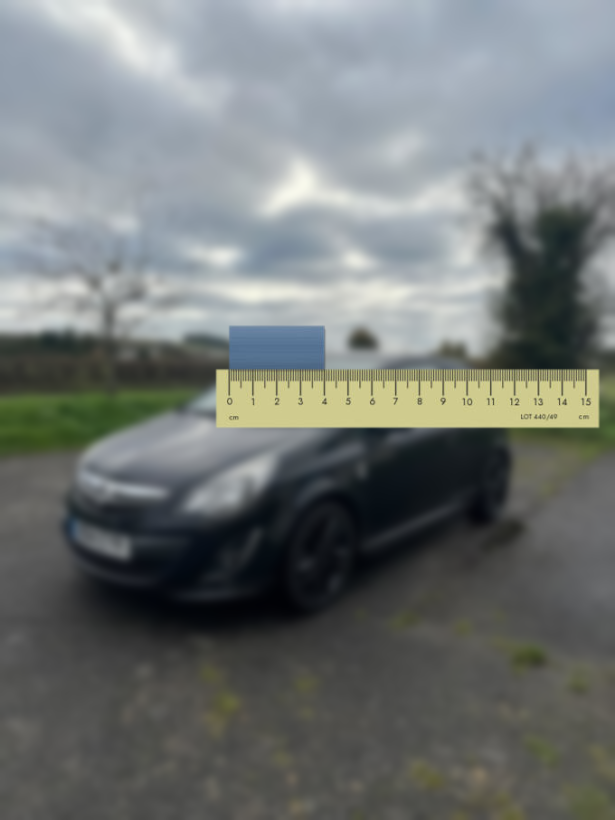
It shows 4; cm
